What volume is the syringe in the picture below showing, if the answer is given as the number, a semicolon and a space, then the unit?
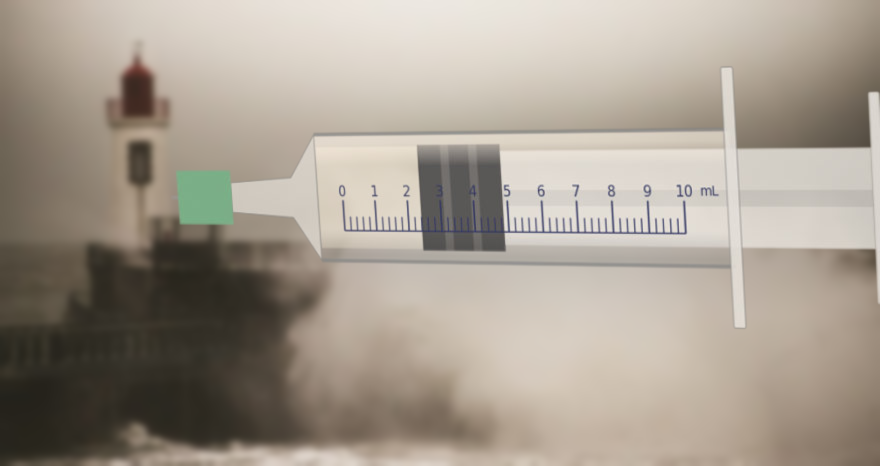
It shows 2.4; mL
